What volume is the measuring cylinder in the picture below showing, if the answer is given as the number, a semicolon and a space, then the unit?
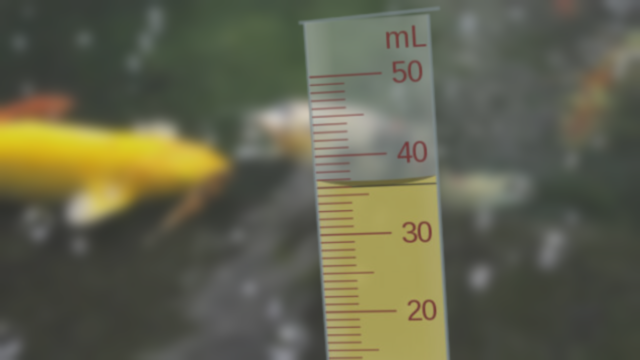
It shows 36; mL
